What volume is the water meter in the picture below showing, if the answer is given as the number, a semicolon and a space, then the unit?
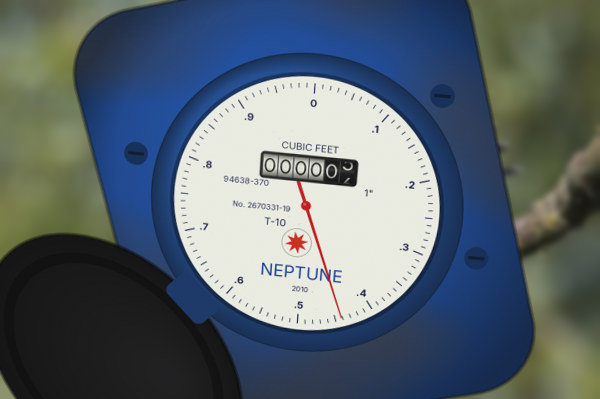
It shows 5.44; ft³
